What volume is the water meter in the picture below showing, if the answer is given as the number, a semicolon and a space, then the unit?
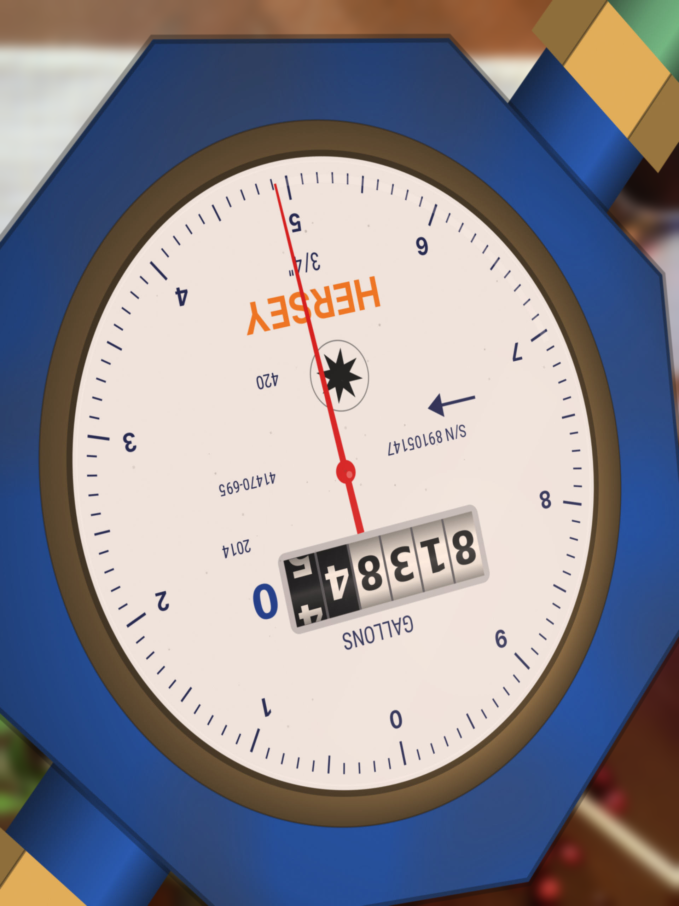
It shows 8138444.9; gal
